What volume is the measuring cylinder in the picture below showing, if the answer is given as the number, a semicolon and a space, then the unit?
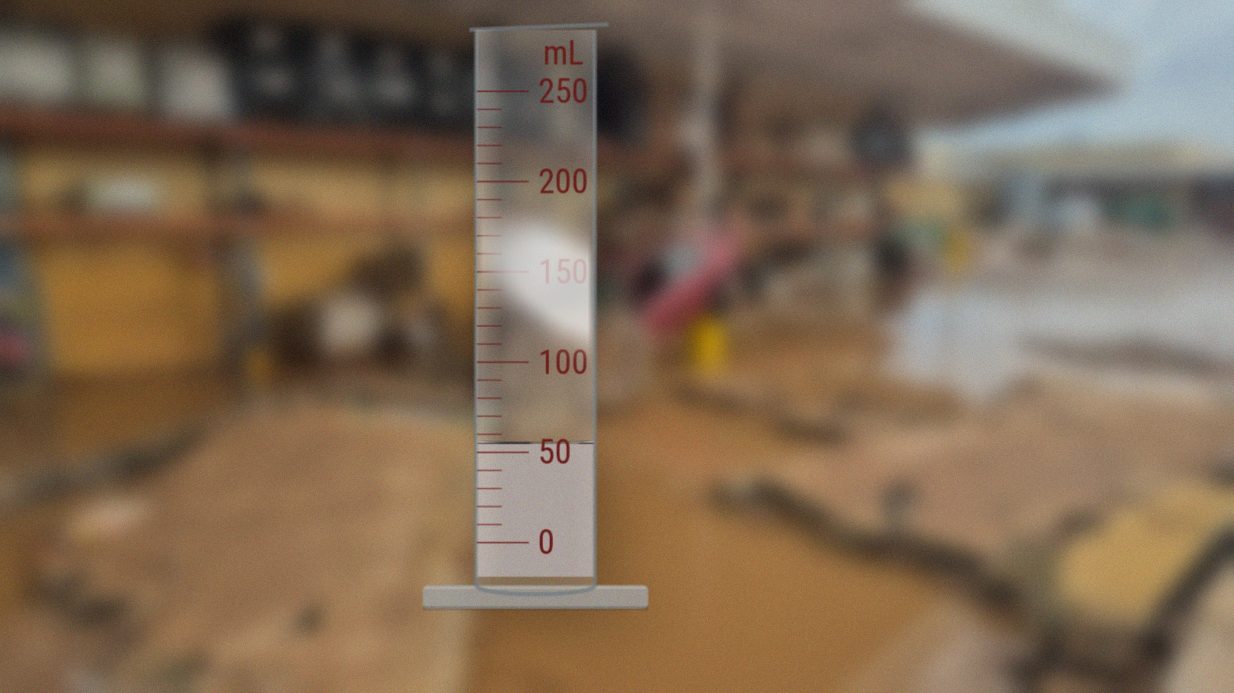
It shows 55; mL
